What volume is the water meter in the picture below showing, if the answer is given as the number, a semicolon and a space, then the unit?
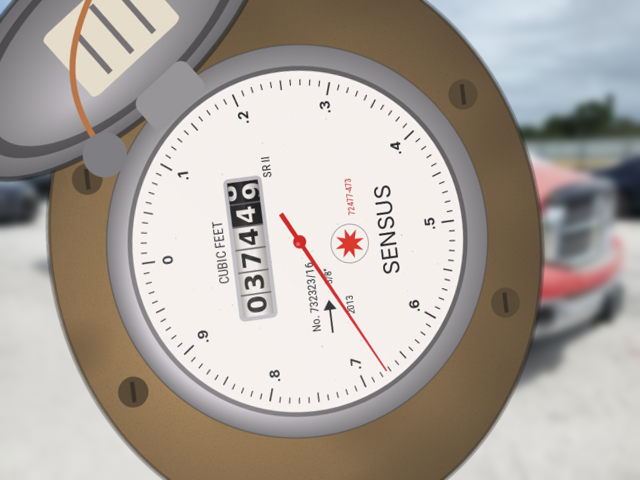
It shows 37448.67; ft³
